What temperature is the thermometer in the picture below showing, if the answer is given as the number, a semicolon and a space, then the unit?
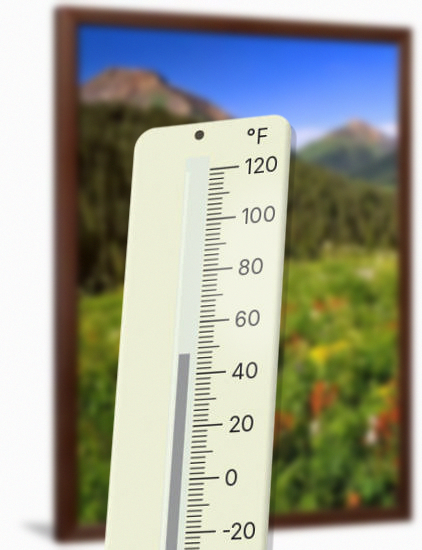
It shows 48; °F
